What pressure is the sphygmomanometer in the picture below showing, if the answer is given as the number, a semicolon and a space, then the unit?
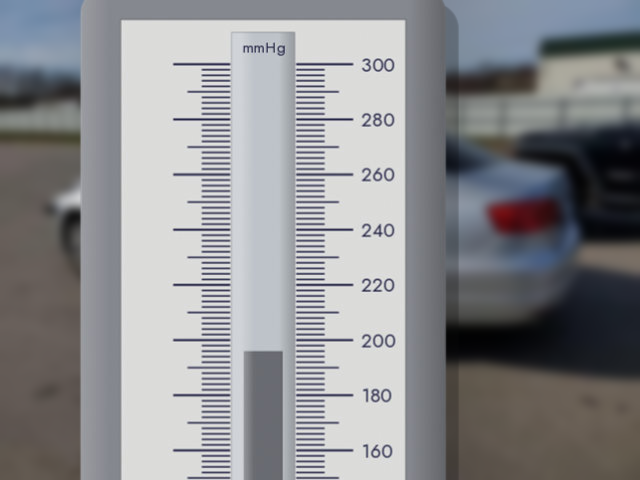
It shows 196; mmHg
